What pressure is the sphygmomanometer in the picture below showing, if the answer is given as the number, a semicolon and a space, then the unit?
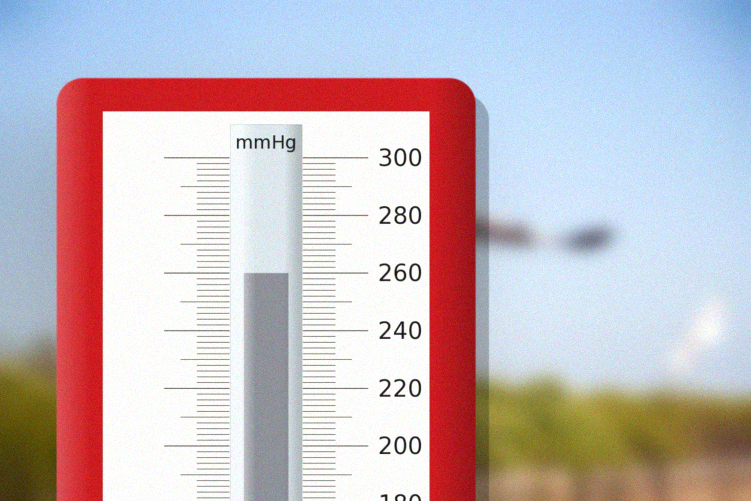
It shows 260; mmHg
